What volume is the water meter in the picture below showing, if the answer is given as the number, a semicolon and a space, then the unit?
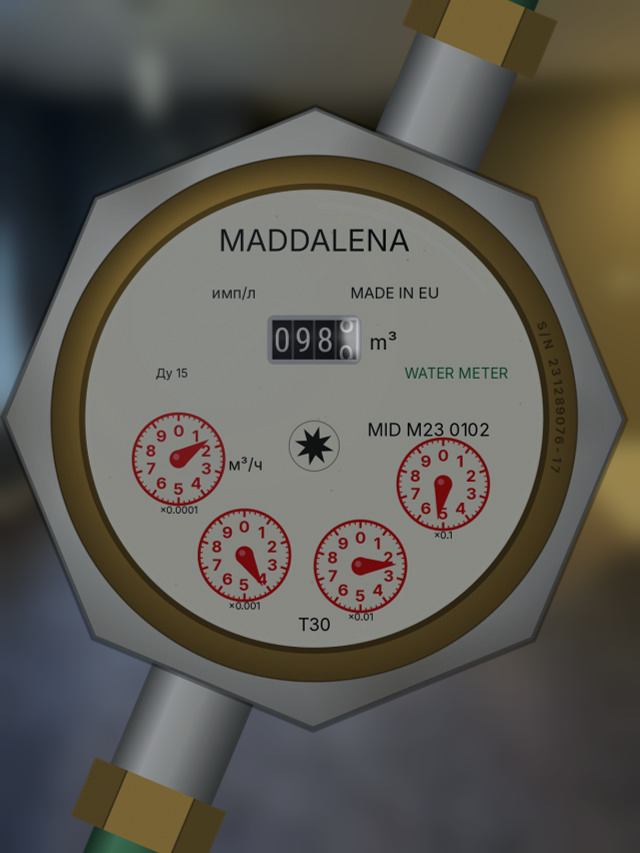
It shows 988.5241; m³
